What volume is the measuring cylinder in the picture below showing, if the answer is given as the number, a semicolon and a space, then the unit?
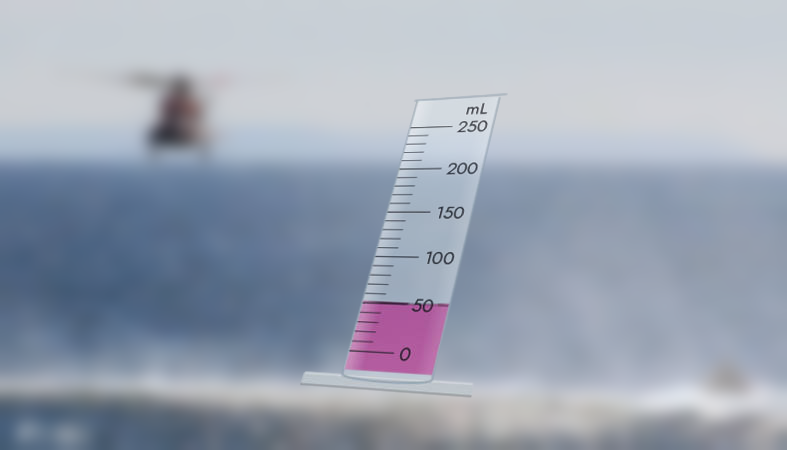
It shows 50; mL
